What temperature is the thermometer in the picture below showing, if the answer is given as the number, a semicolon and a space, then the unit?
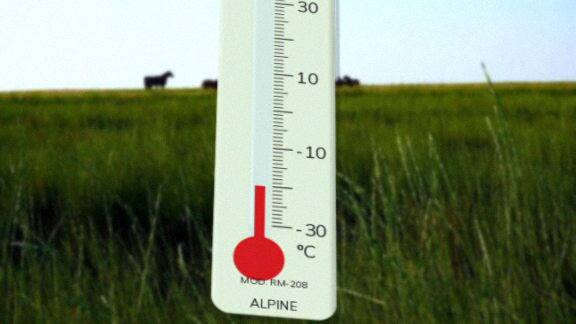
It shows -20; °C
